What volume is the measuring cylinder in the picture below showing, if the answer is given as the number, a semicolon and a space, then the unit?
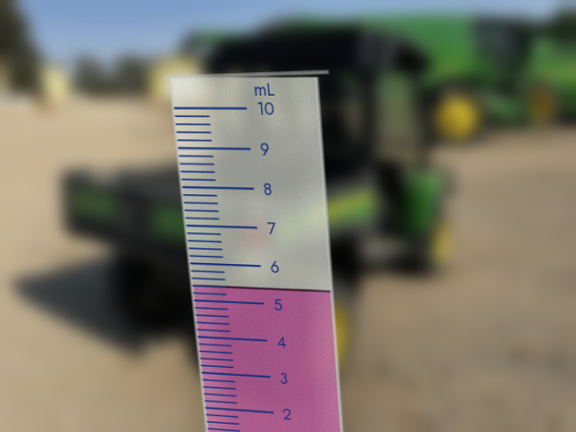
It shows 5.4; mL
